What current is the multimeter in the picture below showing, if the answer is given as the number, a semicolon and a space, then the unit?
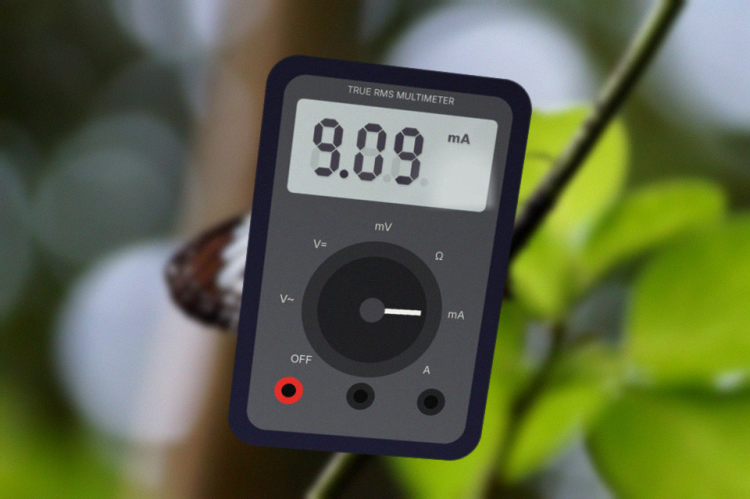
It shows 9.09; mA
